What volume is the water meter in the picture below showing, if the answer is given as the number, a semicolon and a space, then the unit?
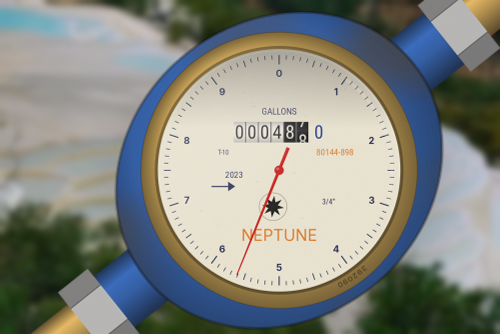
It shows 4875.6; gal
